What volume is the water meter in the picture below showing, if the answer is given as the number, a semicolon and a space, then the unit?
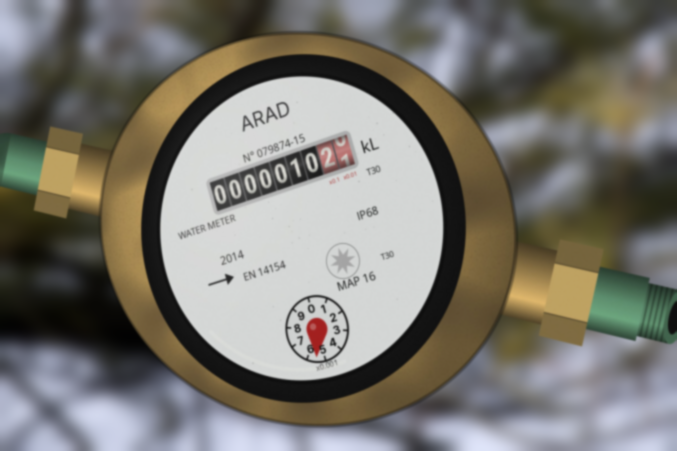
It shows 10.205; kL
